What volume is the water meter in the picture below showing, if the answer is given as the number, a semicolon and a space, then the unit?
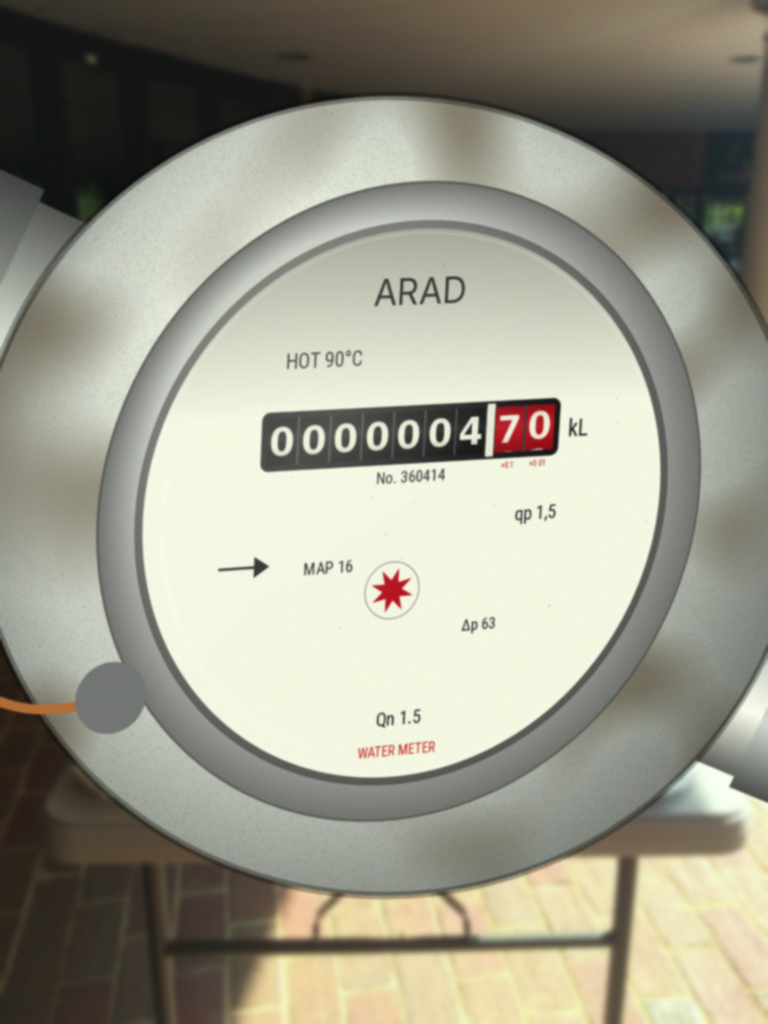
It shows 4.70; kL
